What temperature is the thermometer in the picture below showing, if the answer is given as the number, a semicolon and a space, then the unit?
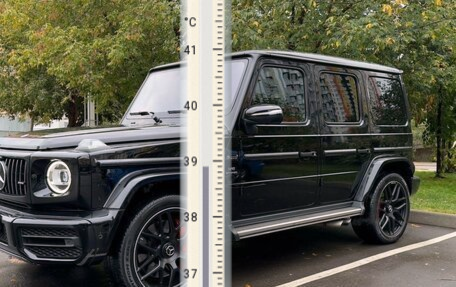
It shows 38.9; °C
